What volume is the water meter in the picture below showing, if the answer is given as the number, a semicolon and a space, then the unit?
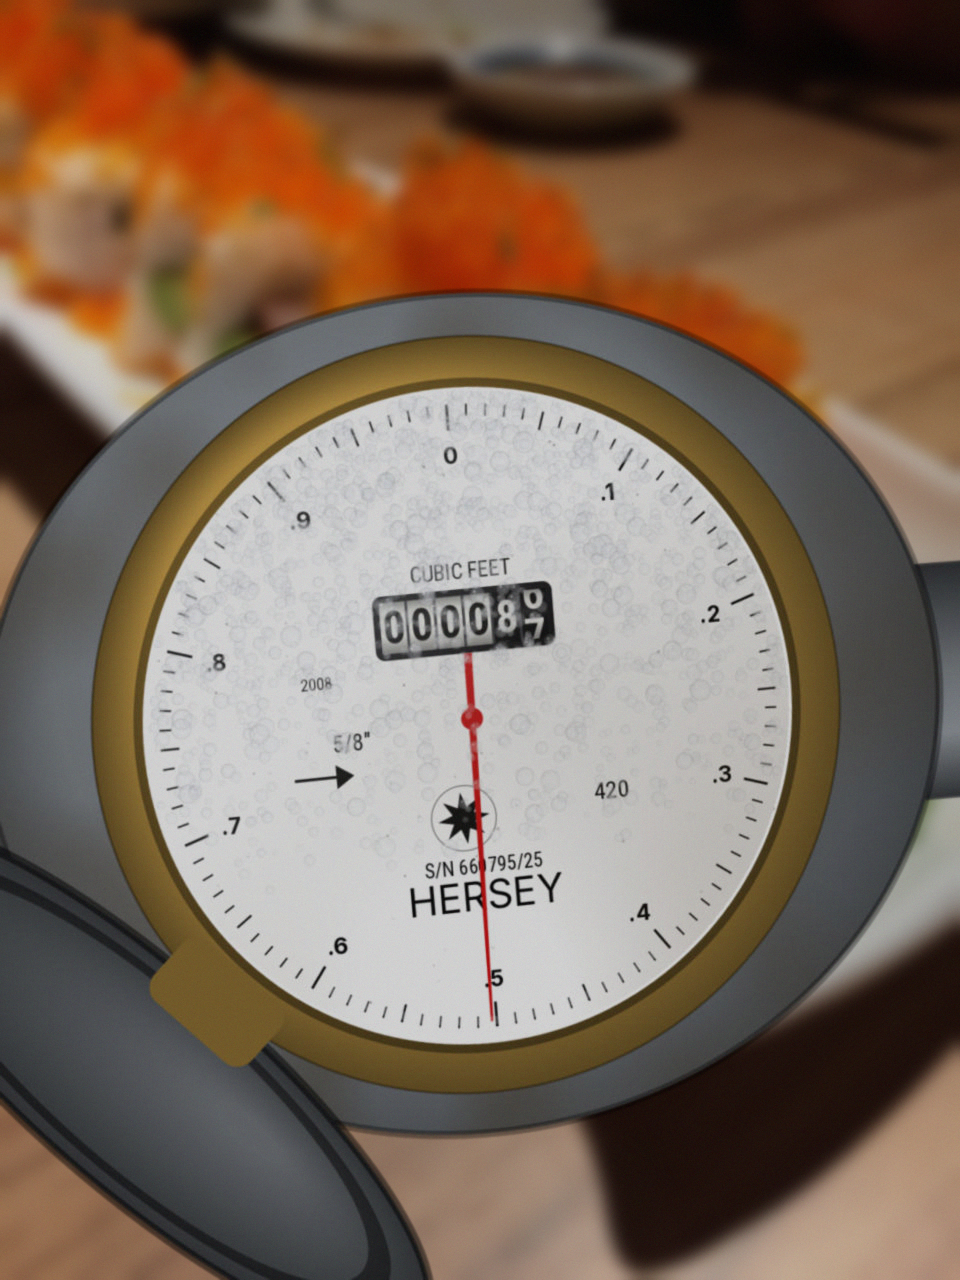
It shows 86.50; ft³
